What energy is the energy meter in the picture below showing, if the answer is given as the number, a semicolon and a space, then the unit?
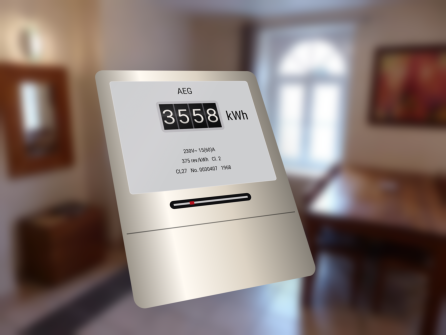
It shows 3558; kWh
